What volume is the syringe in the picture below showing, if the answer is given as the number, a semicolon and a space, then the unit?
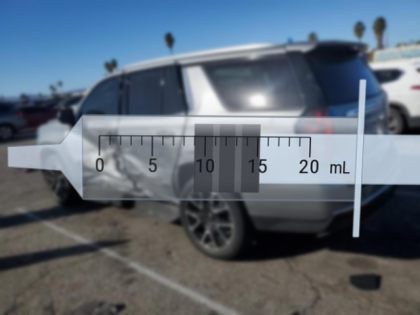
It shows 9; mL
